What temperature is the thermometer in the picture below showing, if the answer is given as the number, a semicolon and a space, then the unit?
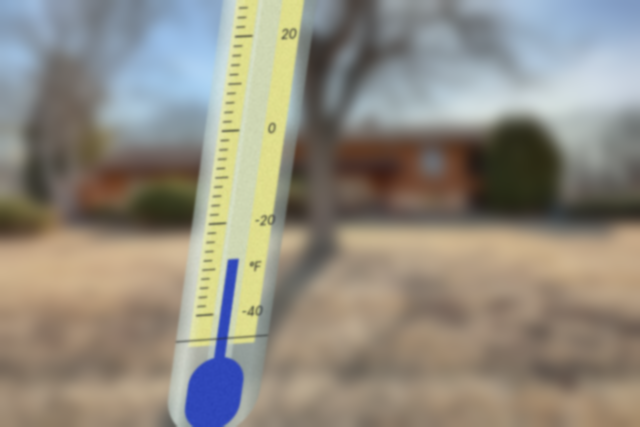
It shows -28; °F
